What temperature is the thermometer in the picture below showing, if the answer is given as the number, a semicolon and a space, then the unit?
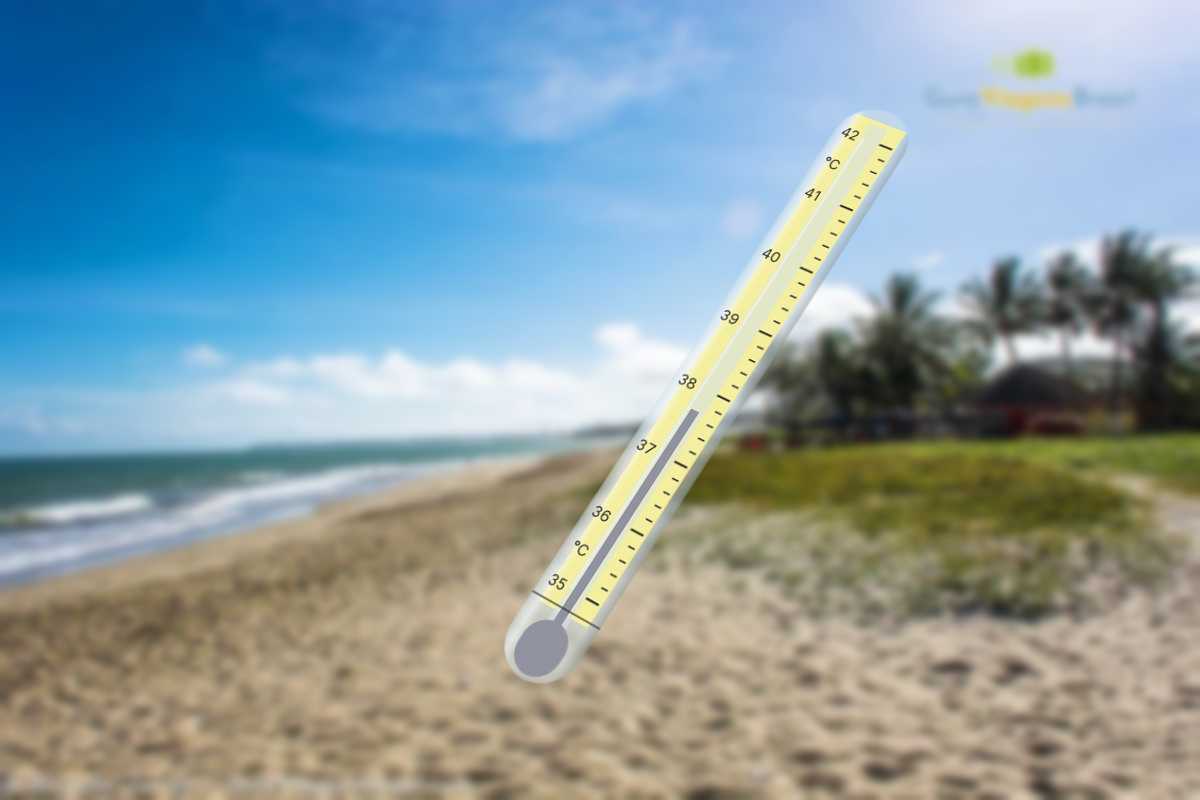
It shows 37.7; °C
